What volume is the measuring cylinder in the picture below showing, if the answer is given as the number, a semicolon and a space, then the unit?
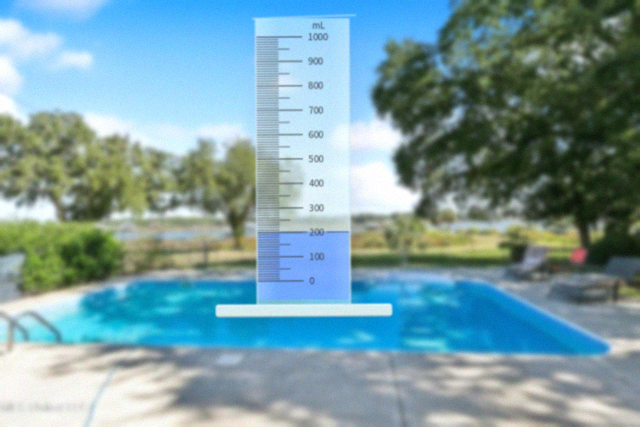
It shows 200; mL
